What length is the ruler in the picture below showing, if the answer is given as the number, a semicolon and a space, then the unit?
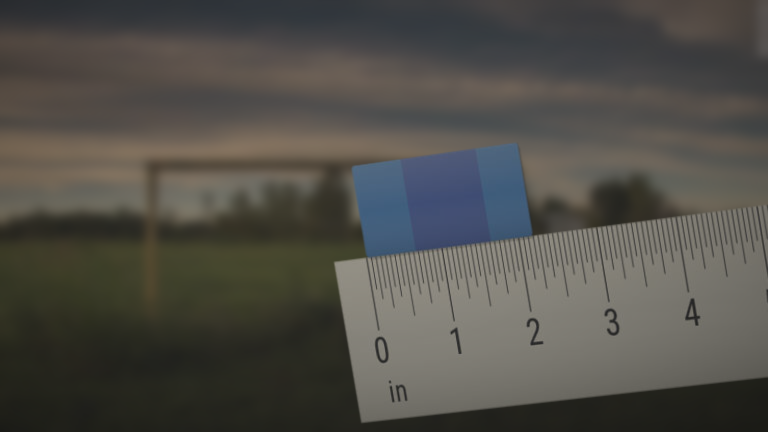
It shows 2.1875; in
